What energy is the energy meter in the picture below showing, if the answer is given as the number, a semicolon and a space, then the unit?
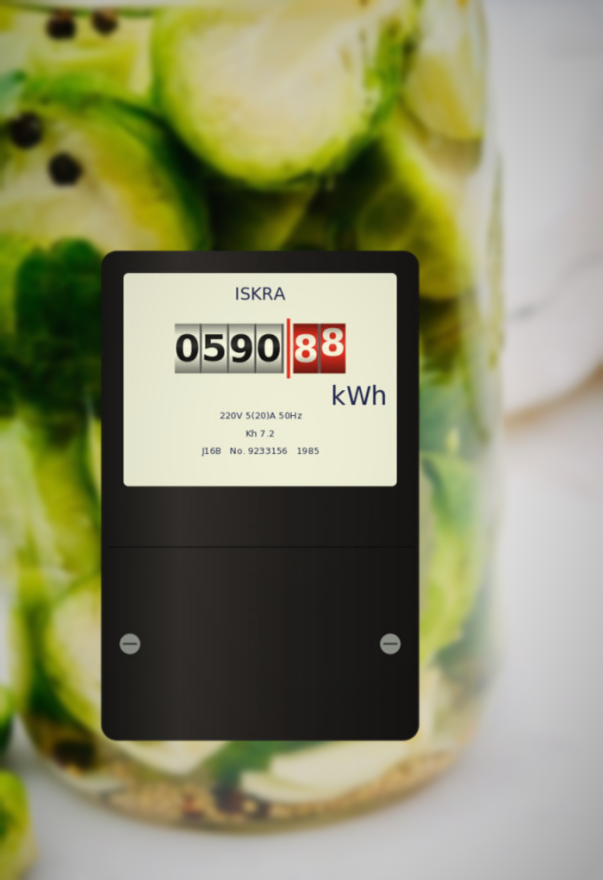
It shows 590.88; kWh
